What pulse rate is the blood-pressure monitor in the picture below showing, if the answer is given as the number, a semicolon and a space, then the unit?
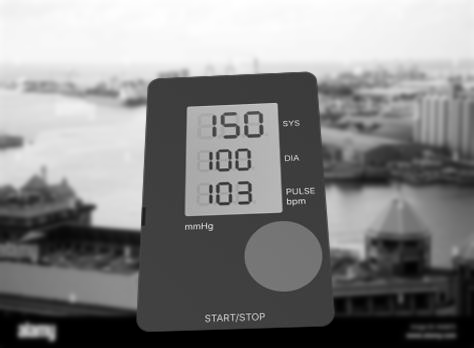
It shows 103; bpm
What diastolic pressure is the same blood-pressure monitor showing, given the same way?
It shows 100; mmHg
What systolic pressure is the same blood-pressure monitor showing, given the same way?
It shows 150; mmHg
